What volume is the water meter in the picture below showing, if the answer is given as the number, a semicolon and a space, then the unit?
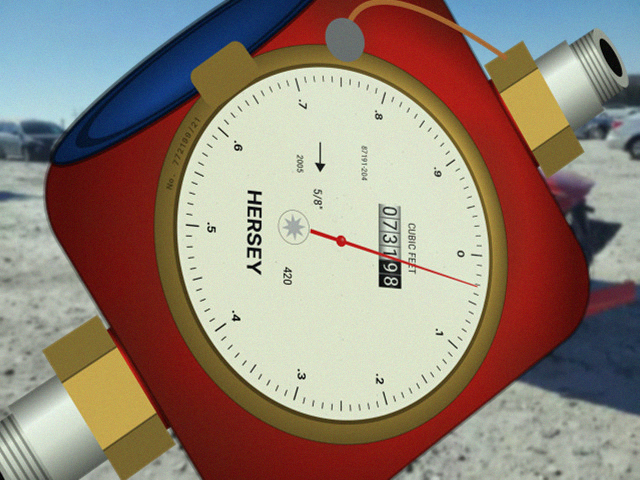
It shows 73198.03; ft³
